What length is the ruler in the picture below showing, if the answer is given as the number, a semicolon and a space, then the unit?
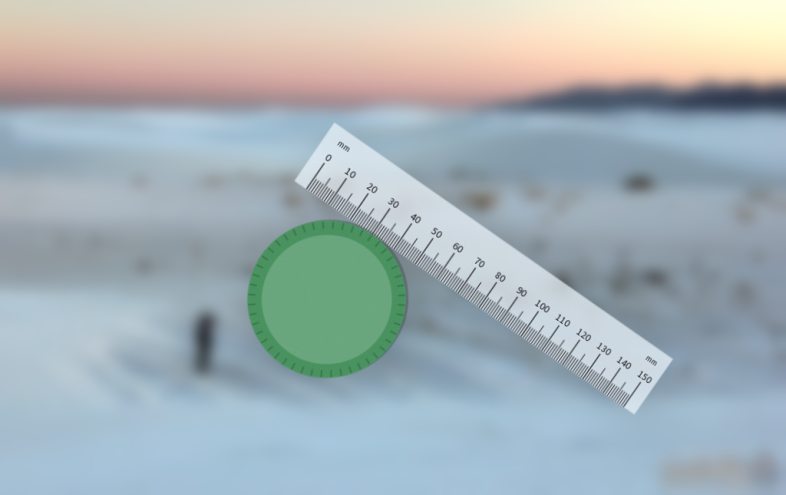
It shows 60; mm
